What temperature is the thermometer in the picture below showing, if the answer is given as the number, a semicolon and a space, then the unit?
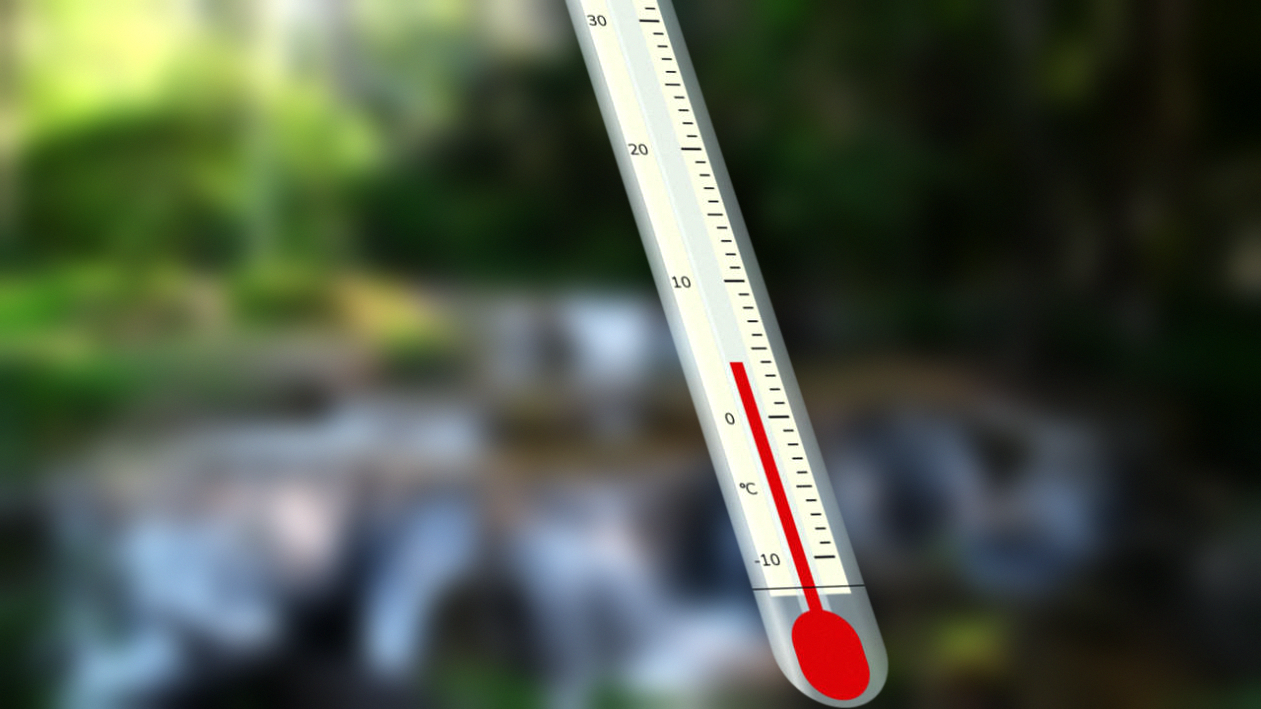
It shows 4; °C
